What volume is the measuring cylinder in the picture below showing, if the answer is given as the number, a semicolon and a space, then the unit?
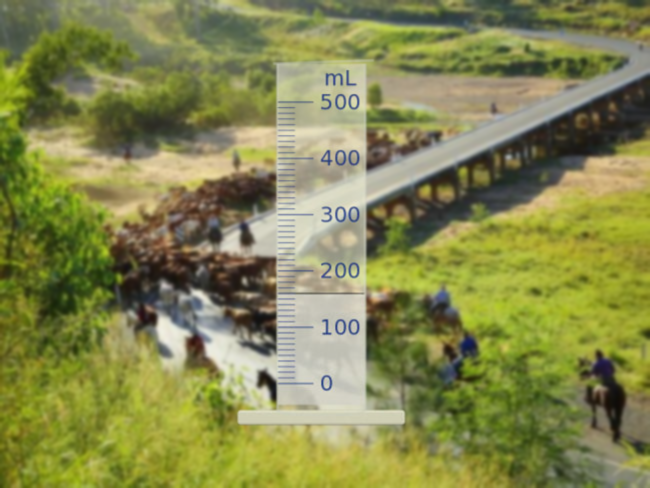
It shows 160; mL
